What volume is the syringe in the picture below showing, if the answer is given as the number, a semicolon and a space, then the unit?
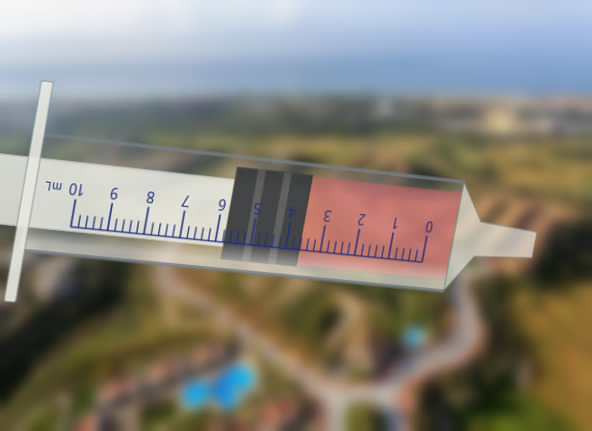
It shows 3.6; mL
